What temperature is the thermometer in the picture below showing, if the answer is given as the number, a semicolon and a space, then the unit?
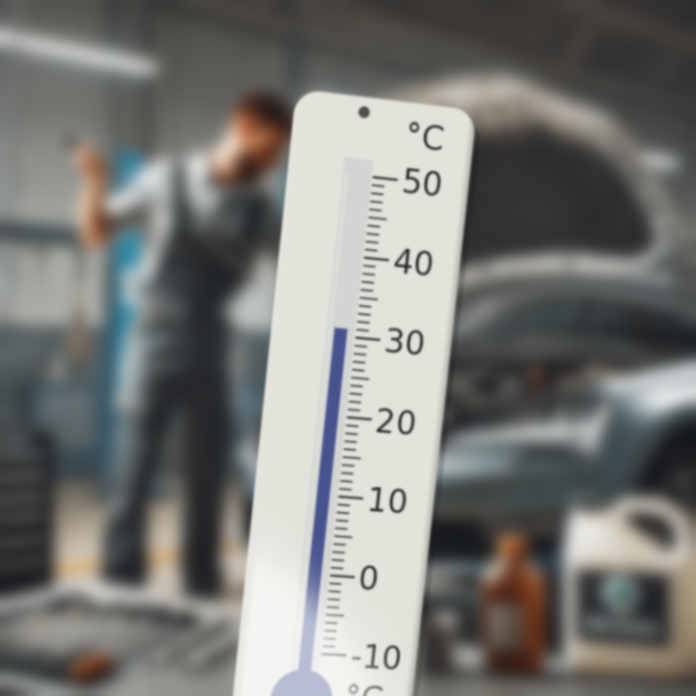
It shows 31; °C
